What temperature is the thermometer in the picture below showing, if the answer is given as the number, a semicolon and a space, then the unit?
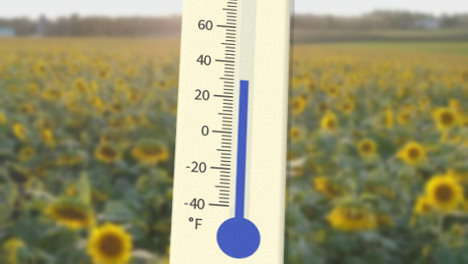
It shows 30; °F
